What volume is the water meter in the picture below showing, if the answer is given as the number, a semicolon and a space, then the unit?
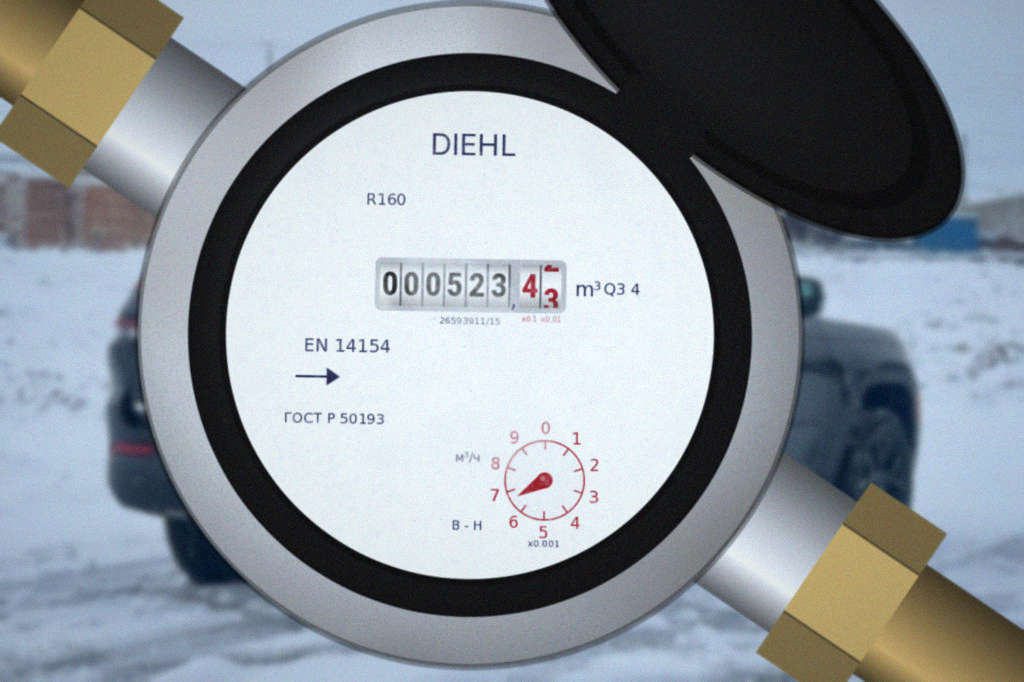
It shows 523.426; m³
